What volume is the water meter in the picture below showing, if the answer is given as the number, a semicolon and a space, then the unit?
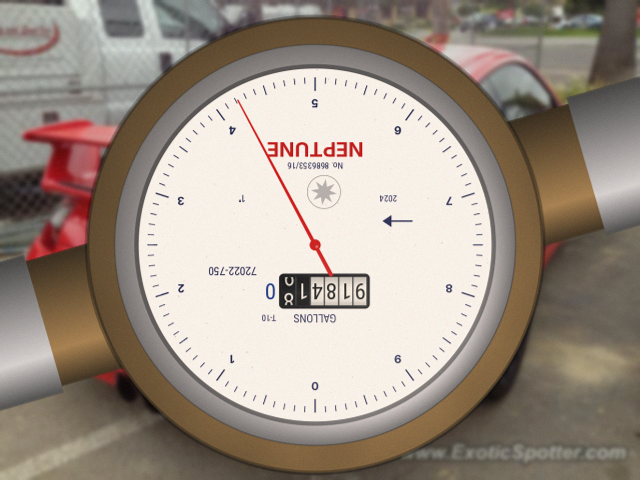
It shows 9184184.2; gal
